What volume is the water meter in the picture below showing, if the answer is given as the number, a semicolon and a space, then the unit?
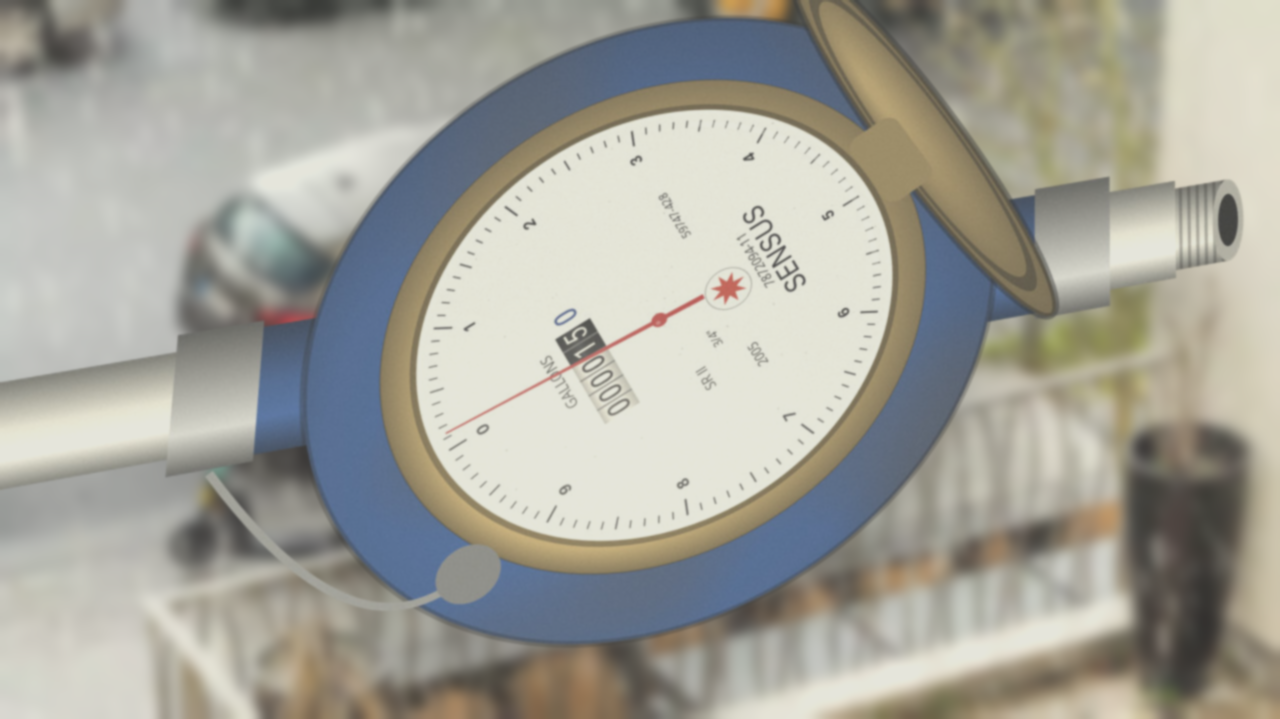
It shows 150.1; gal
